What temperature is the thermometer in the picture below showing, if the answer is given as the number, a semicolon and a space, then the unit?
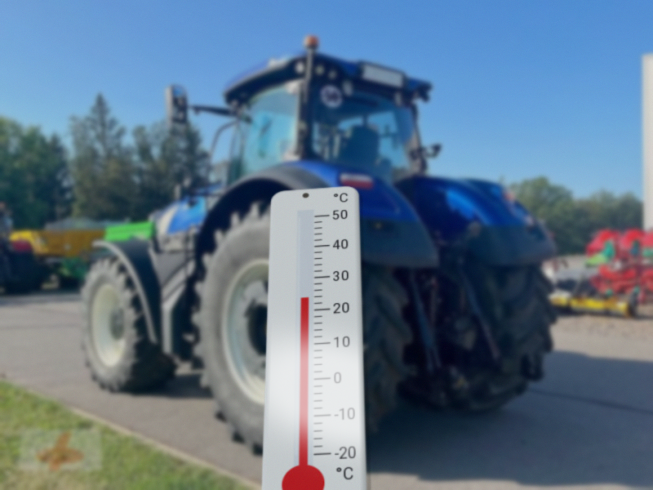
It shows 24; °C
